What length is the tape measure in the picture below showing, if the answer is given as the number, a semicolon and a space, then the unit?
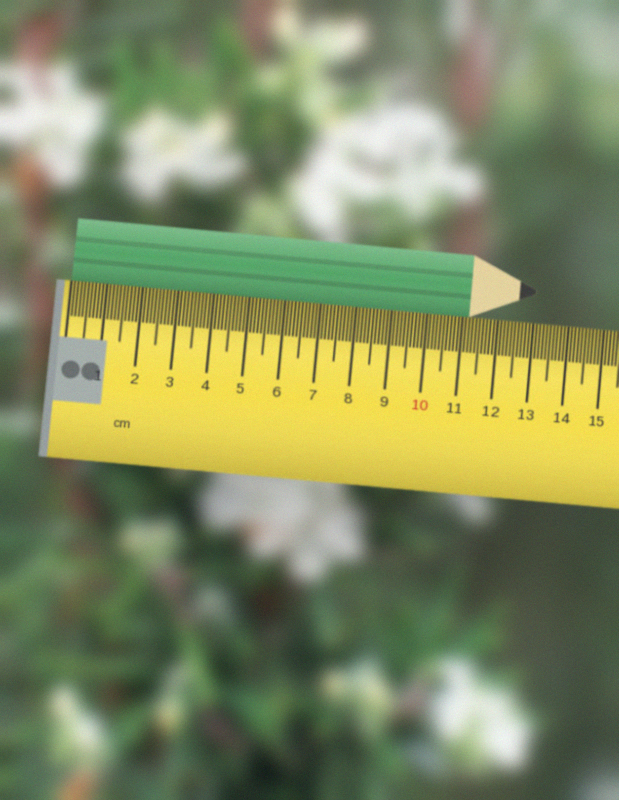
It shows 13; cm
